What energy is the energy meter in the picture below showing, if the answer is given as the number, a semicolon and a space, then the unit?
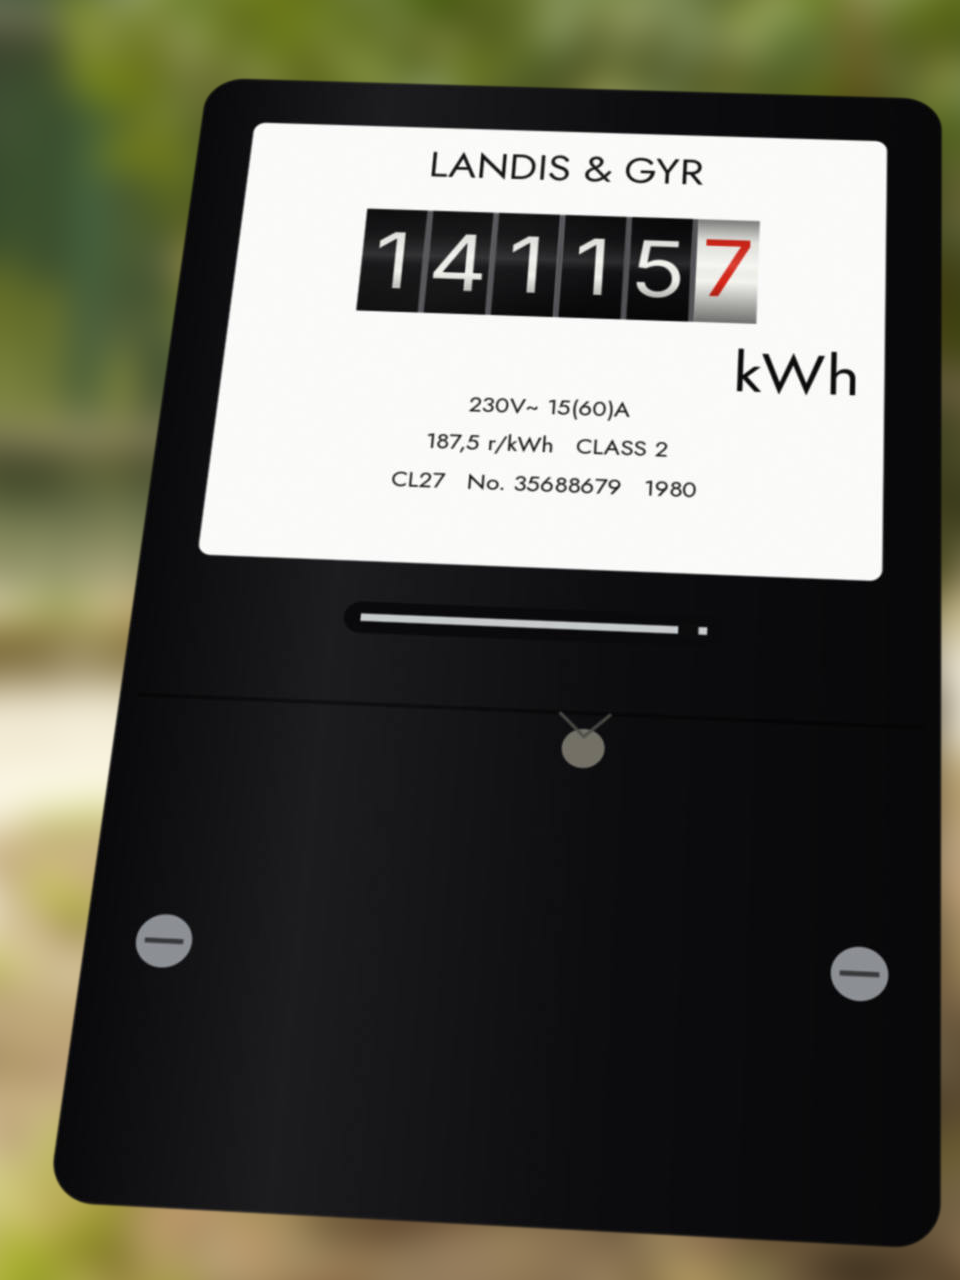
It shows 14115.7; kWh
